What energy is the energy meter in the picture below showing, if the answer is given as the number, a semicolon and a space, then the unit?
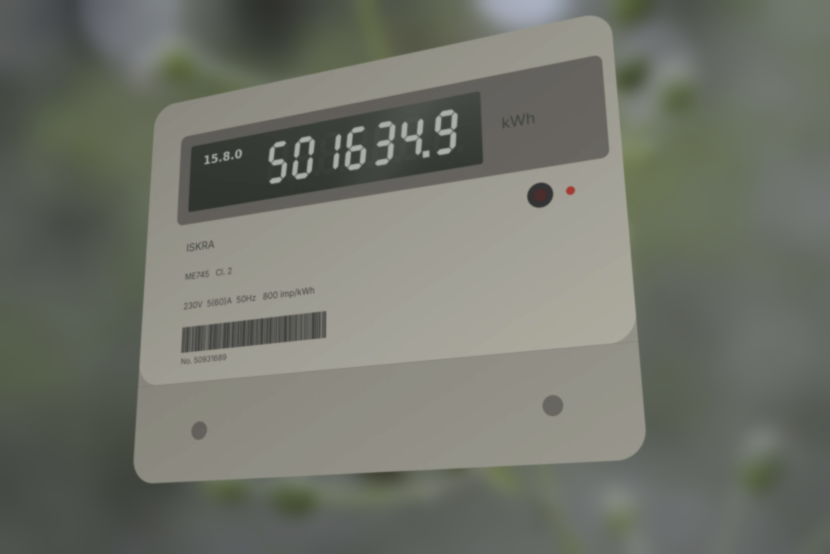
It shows 501634.9; kWh
